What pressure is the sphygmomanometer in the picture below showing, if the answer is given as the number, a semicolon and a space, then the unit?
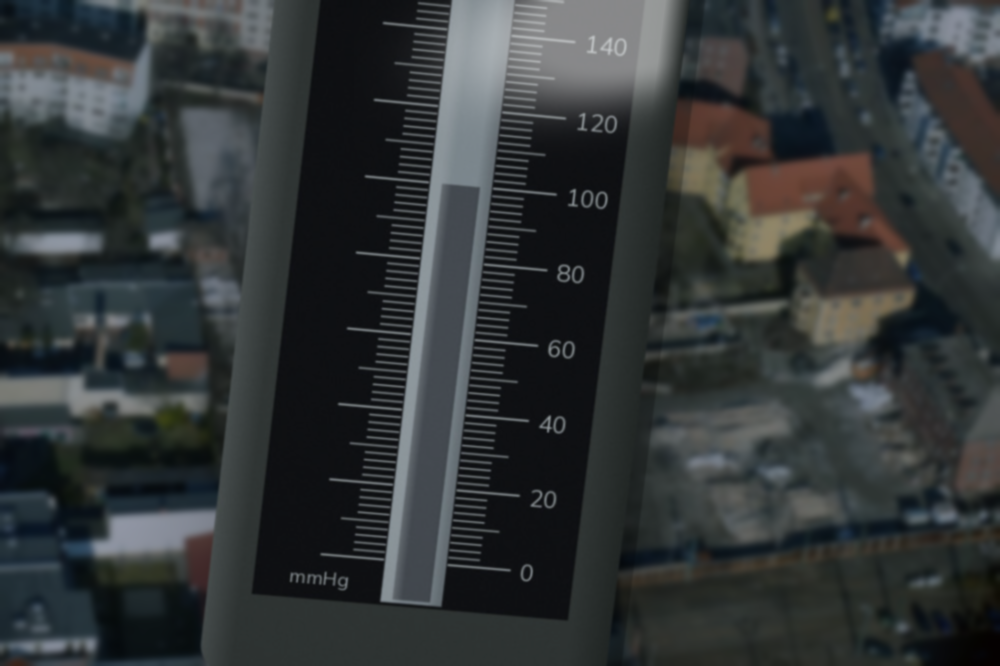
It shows 100; mmHg
